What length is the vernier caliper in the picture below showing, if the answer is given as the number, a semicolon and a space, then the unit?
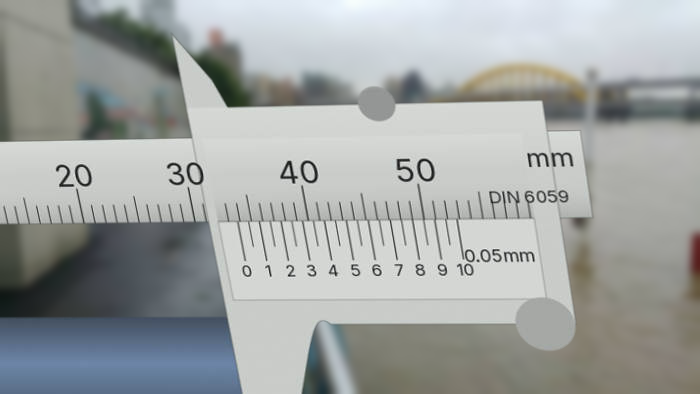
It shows 33.8; mm
